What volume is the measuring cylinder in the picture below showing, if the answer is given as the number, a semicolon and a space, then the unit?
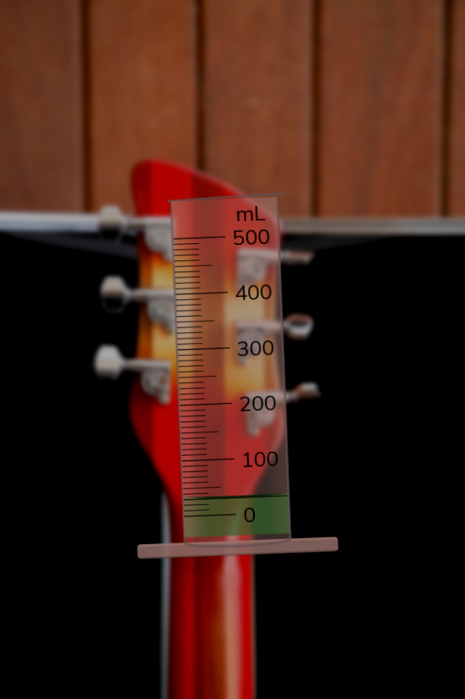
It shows 30; mL
